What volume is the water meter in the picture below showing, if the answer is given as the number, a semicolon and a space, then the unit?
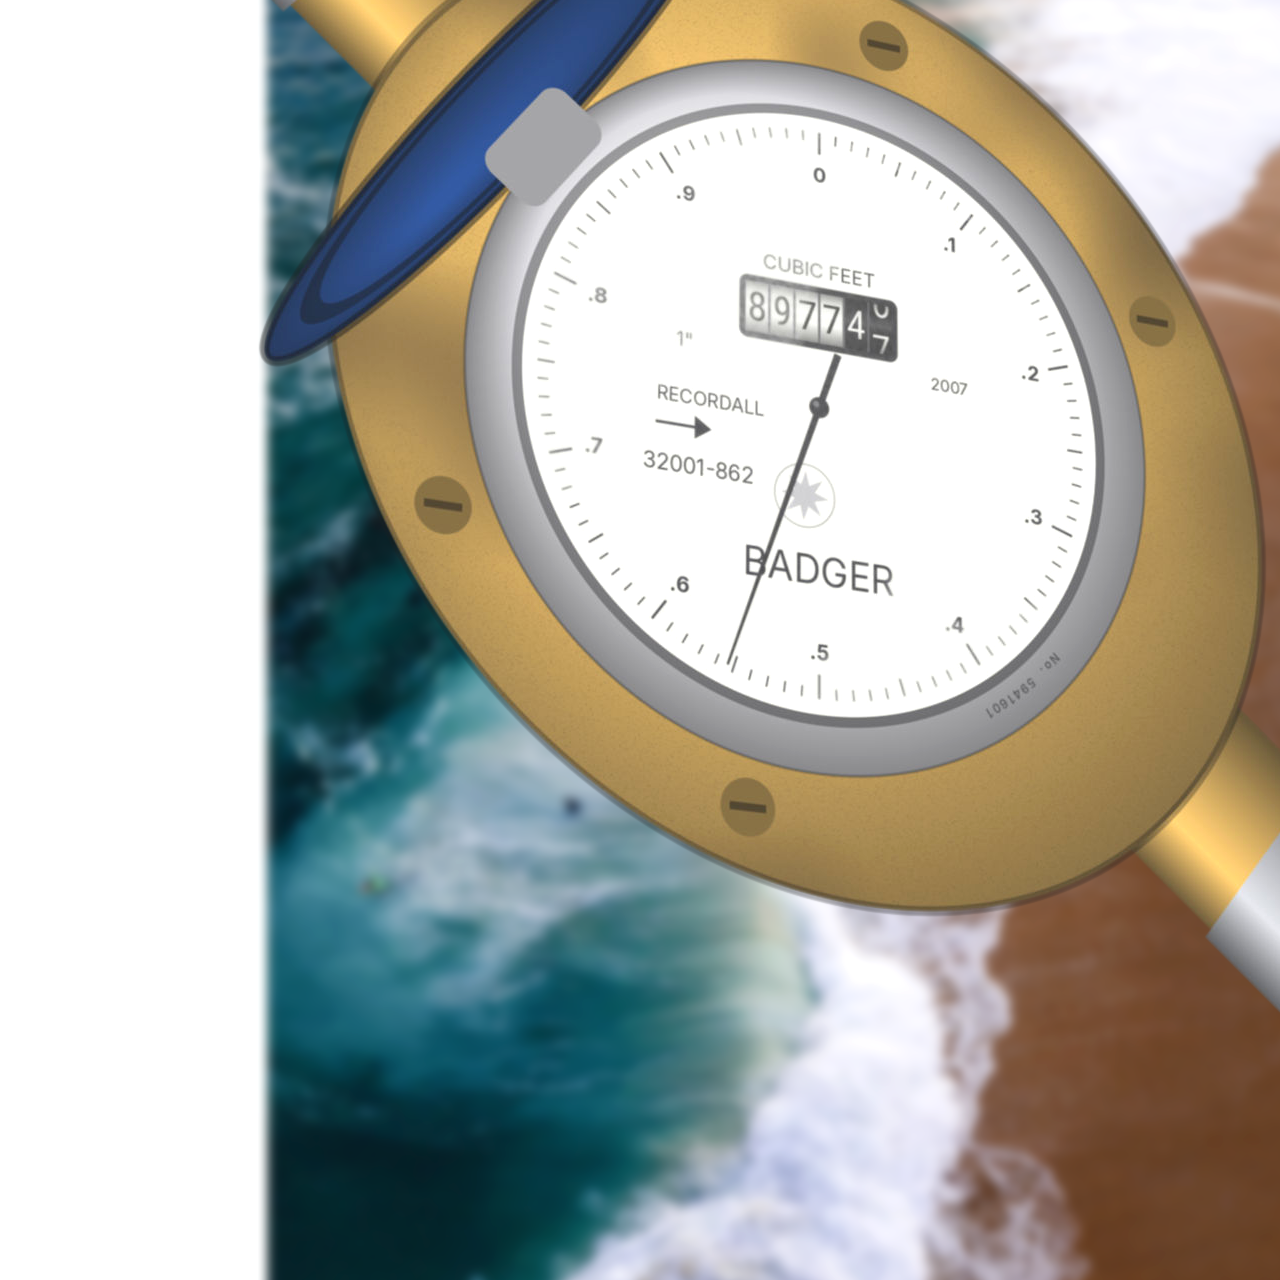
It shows 897746.55; ft³
